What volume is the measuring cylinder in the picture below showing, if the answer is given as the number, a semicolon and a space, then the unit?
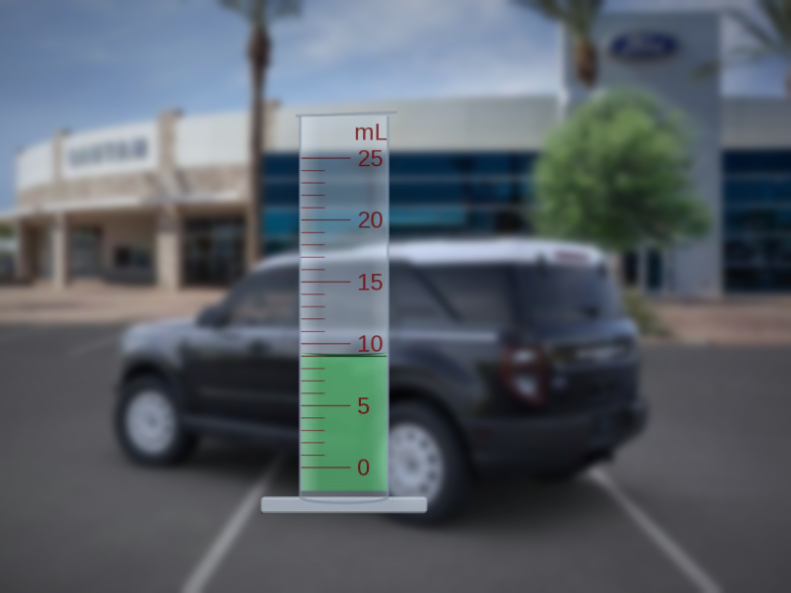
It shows 9; mL
